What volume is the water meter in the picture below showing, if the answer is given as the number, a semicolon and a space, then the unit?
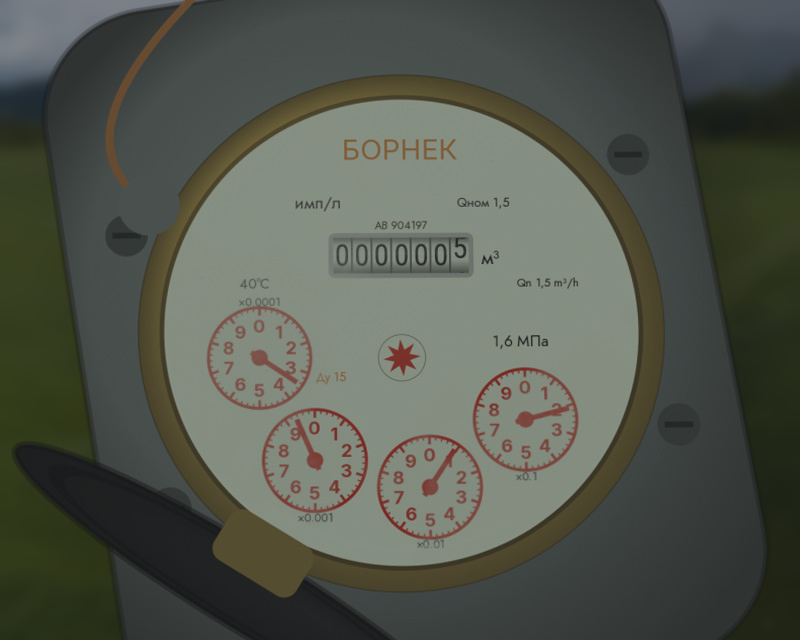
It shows 5.2093; m³
